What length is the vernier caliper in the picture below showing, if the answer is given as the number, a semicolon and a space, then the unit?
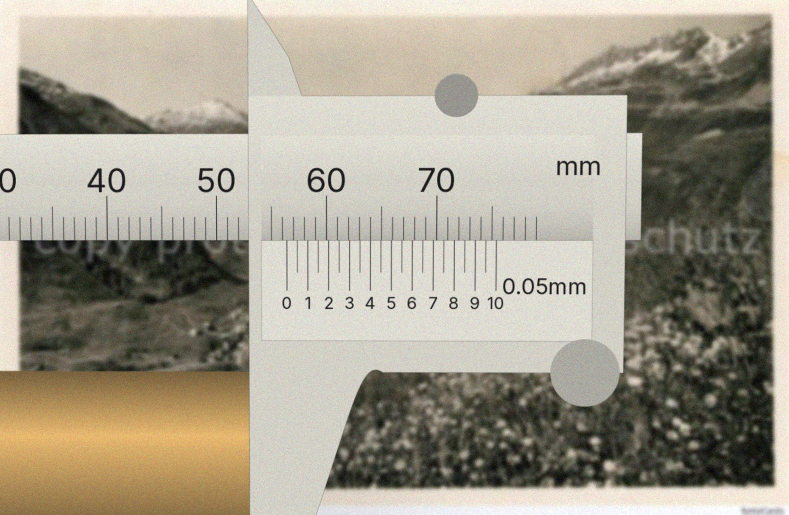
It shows 56.4; mm
